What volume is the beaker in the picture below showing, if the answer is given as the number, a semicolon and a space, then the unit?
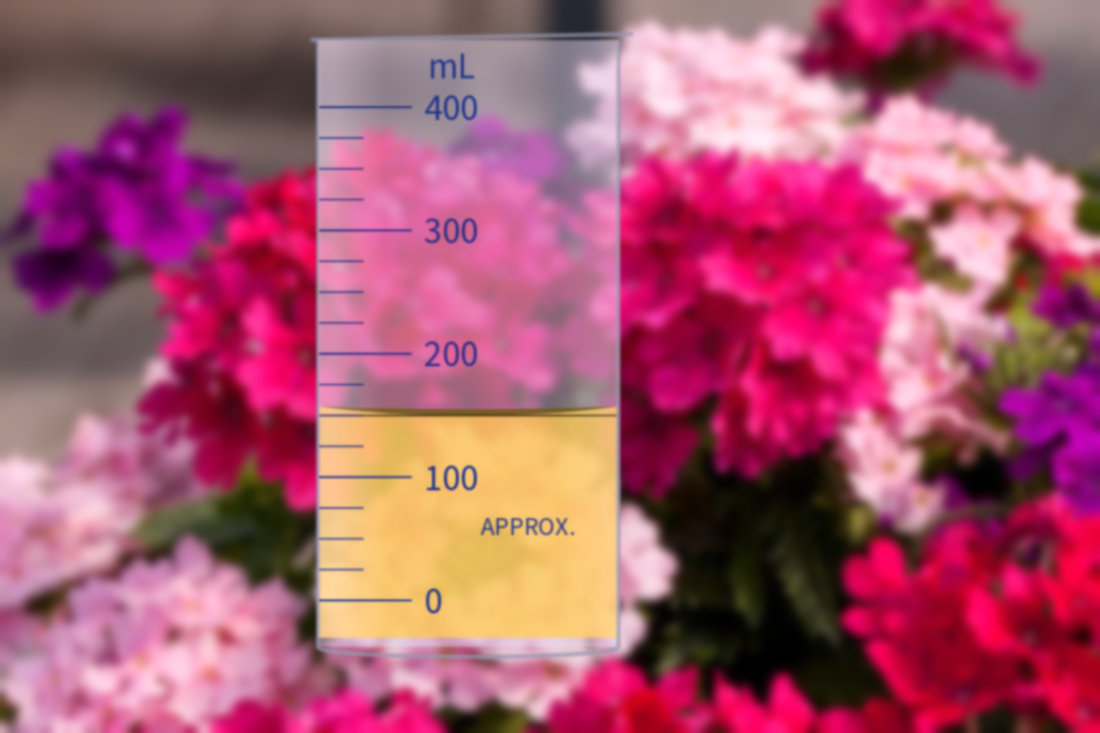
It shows 150; mL
